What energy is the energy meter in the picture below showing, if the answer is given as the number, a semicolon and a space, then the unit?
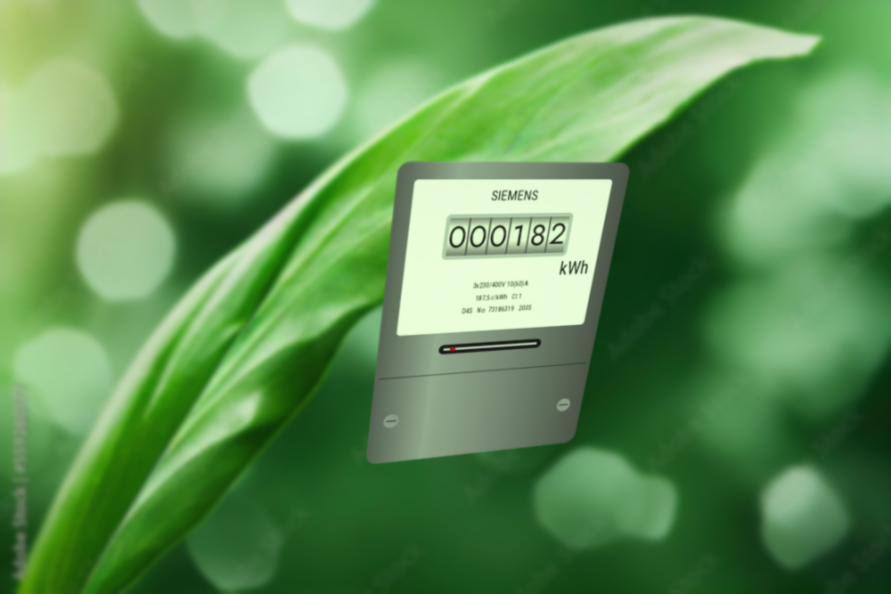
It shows 182; kWh
